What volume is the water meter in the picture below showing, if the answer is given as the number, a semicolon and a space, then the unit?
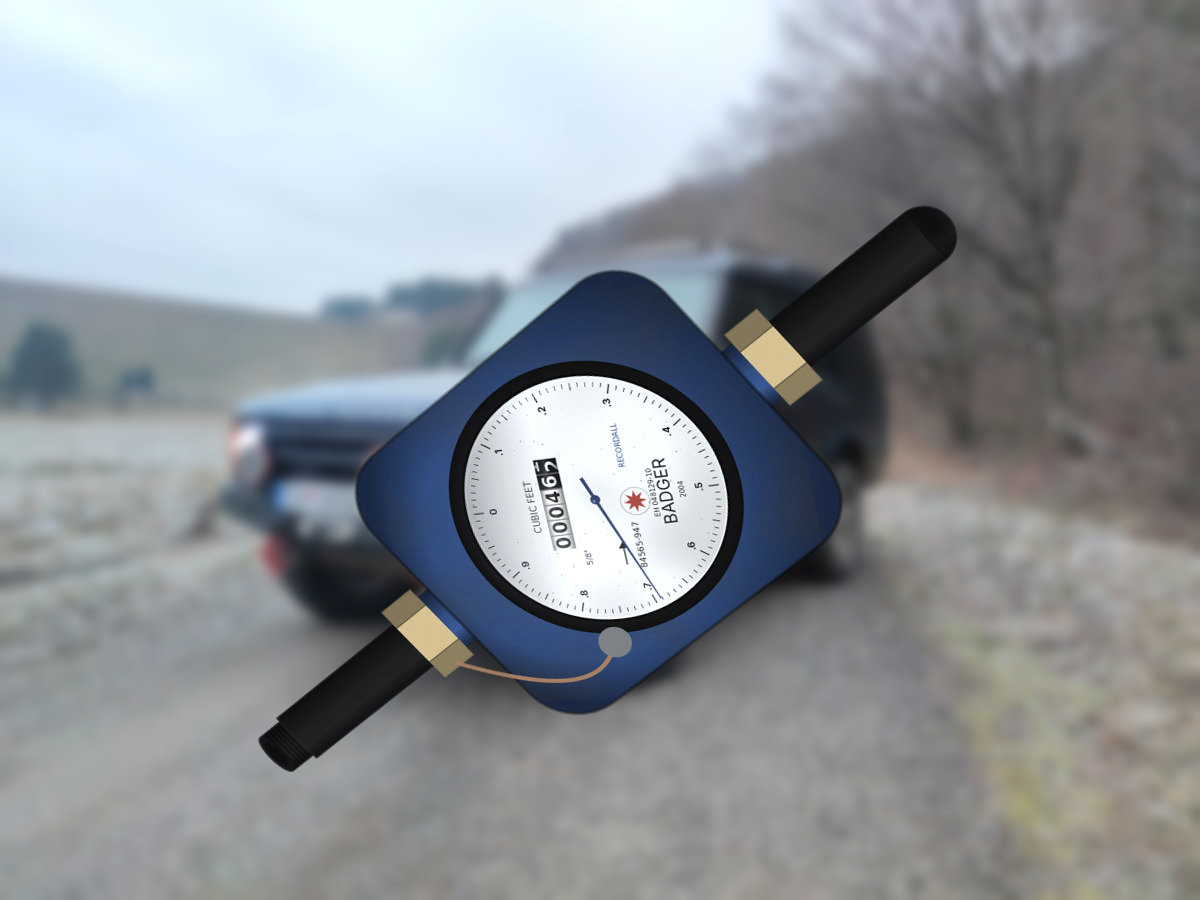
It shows 461.69; ft³
